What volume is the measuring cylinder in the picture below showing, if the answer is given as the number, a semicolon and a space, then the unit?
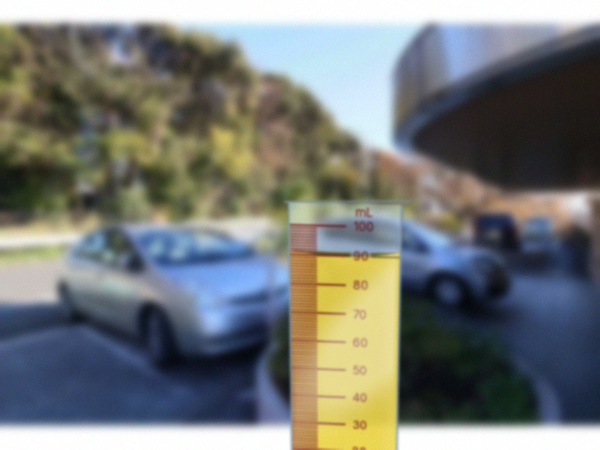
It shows 90; mL
